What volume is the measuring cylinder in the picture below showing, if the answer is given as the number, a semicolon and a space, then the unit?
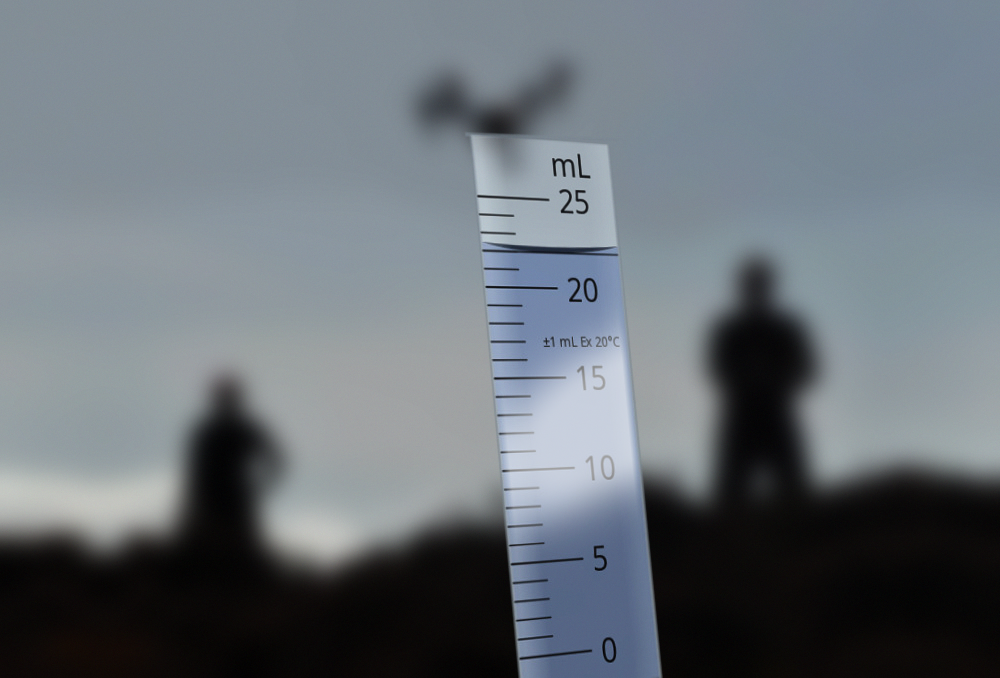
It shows 22; mL
